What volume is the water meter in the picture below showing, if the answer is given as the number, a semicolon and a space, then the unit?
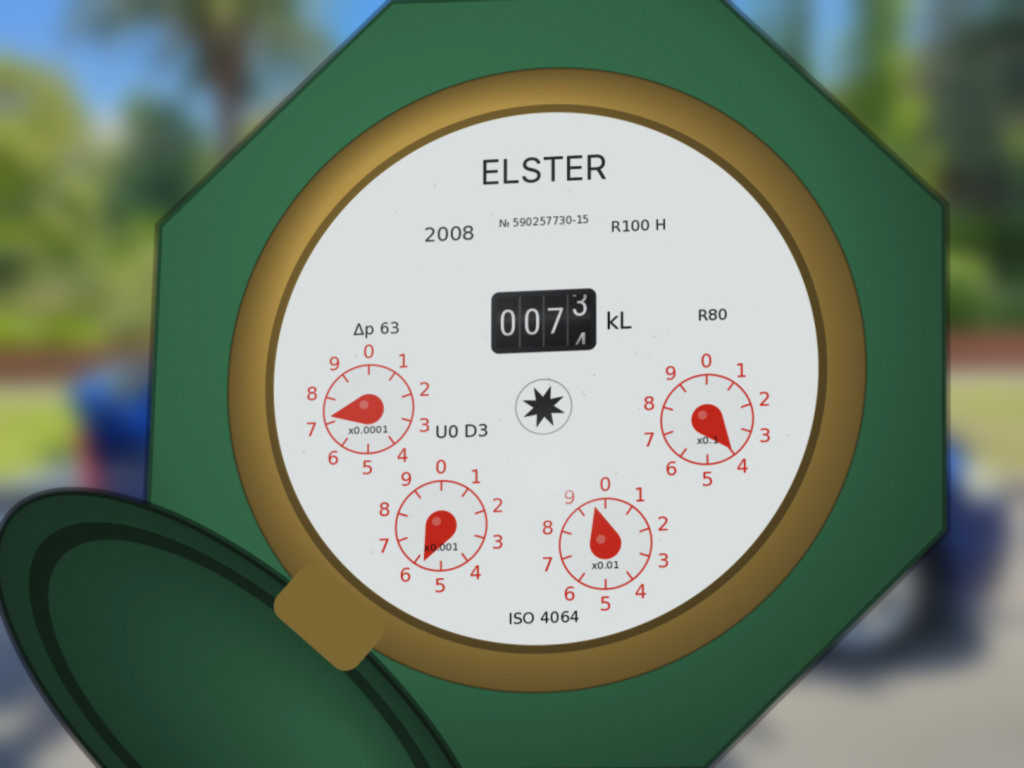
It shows 73.3957; kL
